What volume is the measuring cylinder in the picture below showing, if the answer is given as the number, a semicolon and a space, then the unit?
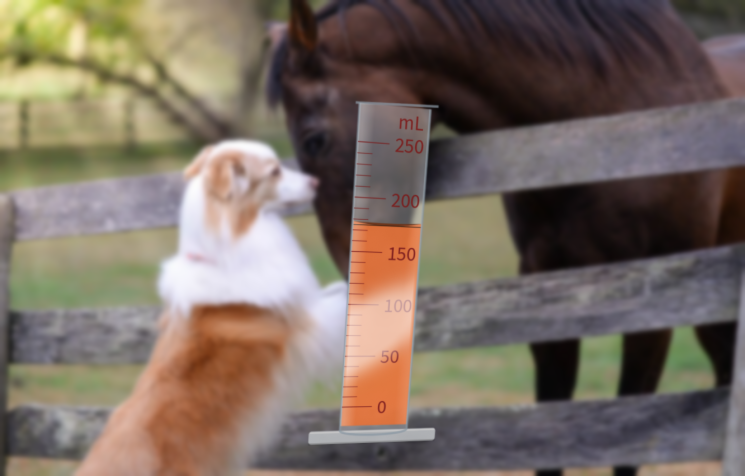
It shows 175; mL
